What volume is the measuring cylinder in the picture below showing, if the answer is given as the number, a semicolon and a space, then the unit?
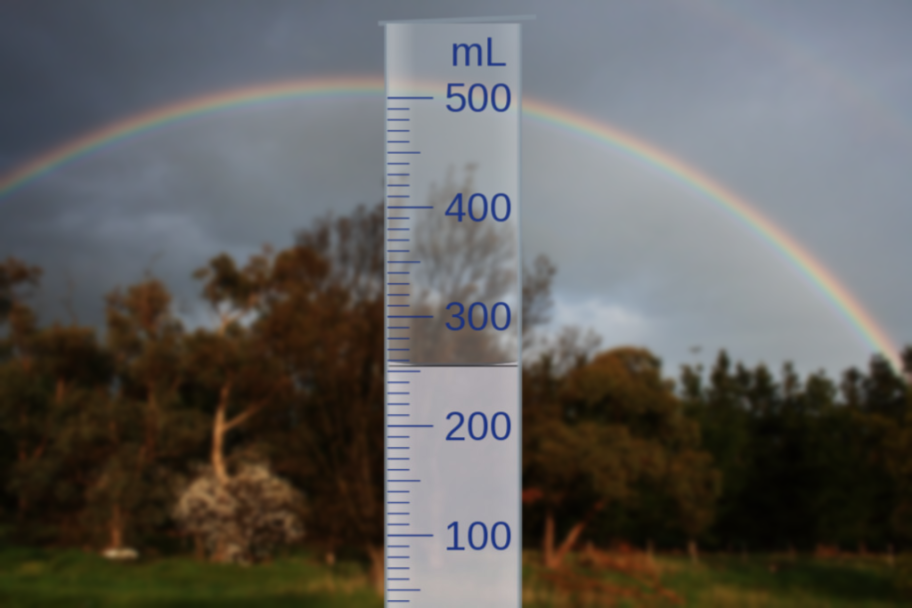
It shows 255; mL
